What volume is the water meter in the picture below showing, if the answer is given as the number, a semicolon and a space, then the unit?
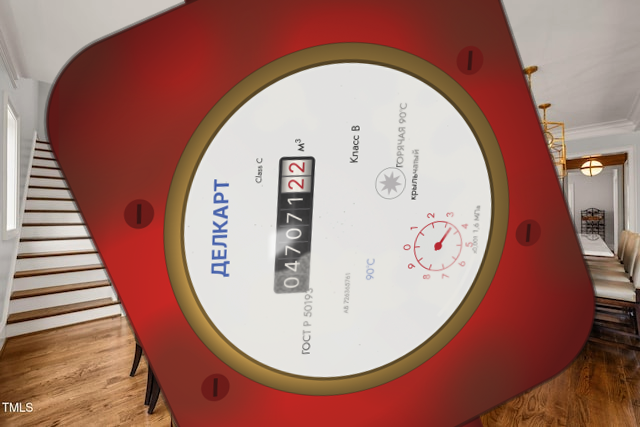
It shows 47071.223; m³
